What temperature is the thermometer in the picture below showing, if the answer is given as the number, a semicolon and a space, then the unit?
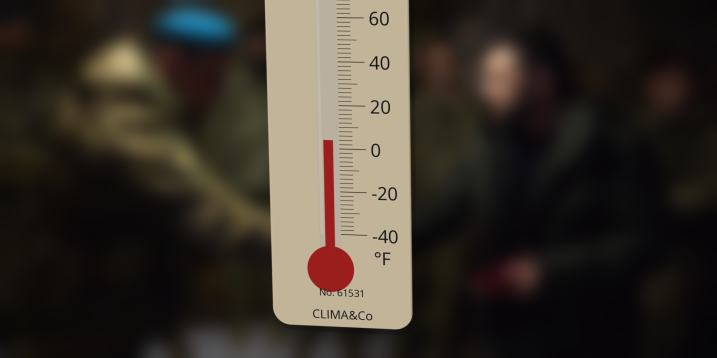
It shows 4; °F
